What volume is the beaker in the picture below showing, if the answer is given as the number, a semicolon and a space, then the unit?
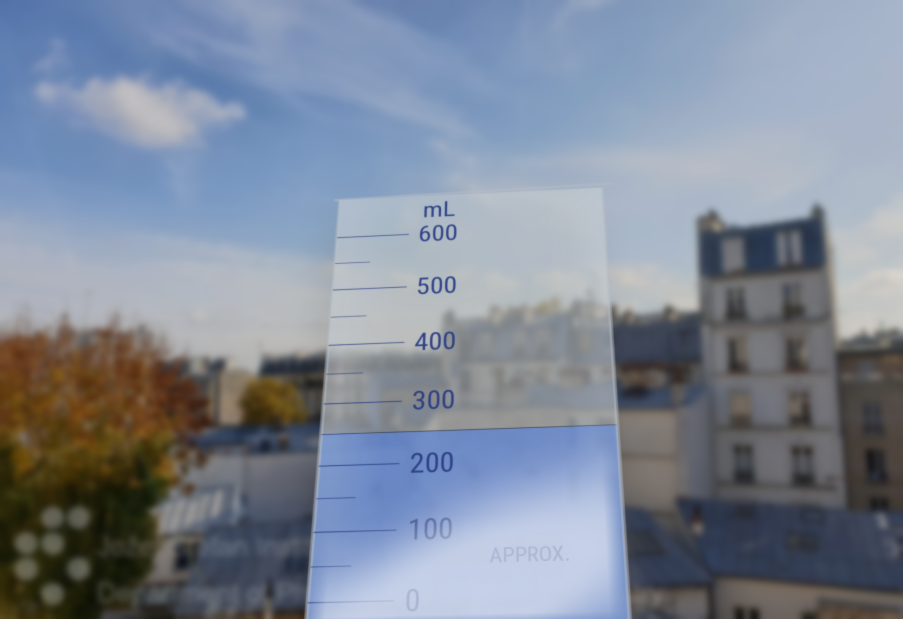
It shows 250; mL
